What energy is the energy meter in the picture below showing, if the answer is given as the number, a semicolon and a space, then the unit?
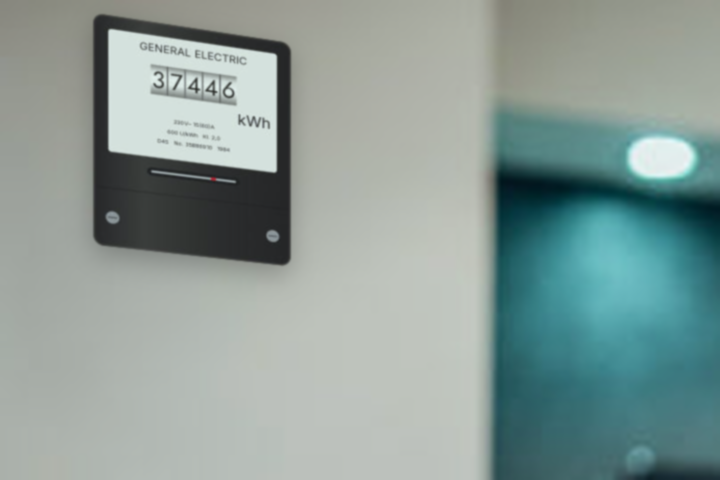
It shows 37446; kWh
